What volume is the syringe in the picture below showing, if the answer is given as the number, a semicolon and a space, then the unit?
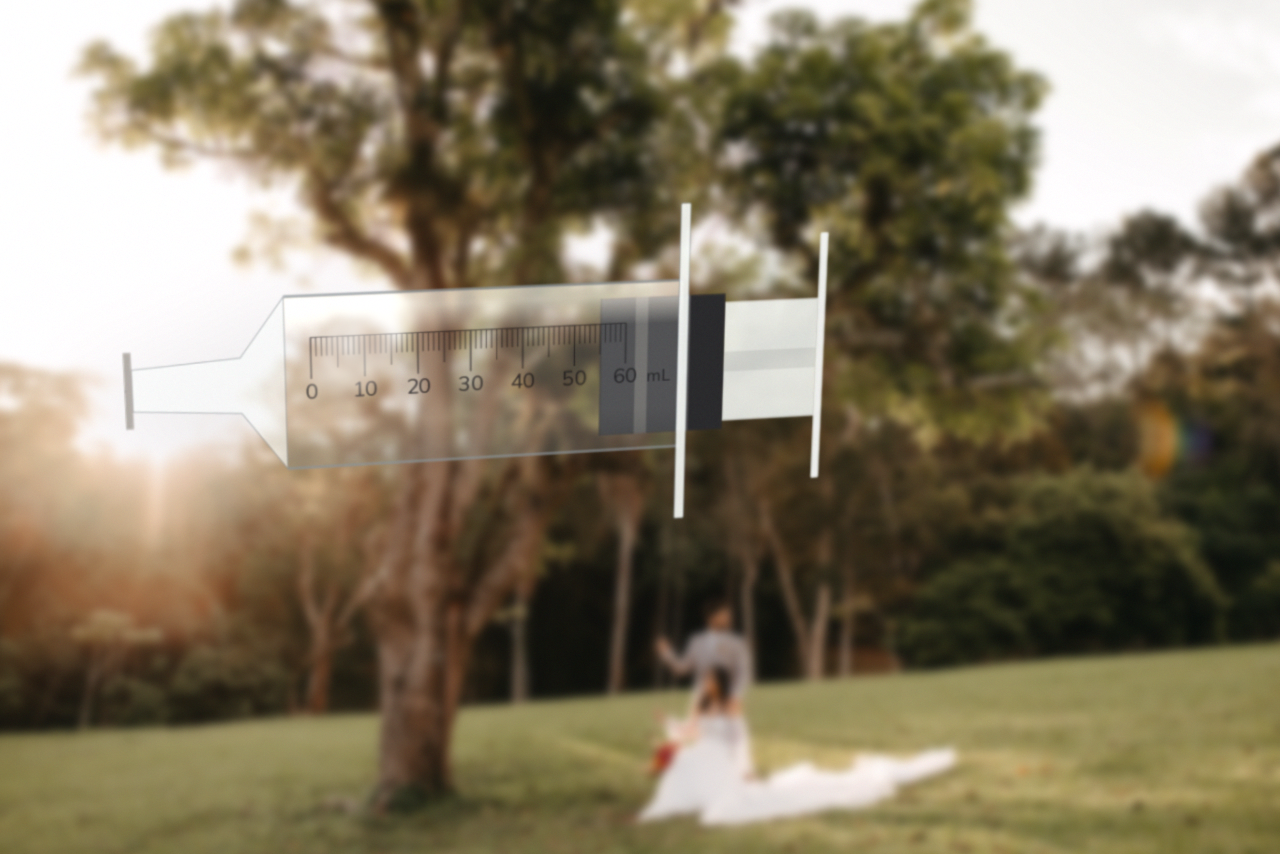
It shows 55; mL
